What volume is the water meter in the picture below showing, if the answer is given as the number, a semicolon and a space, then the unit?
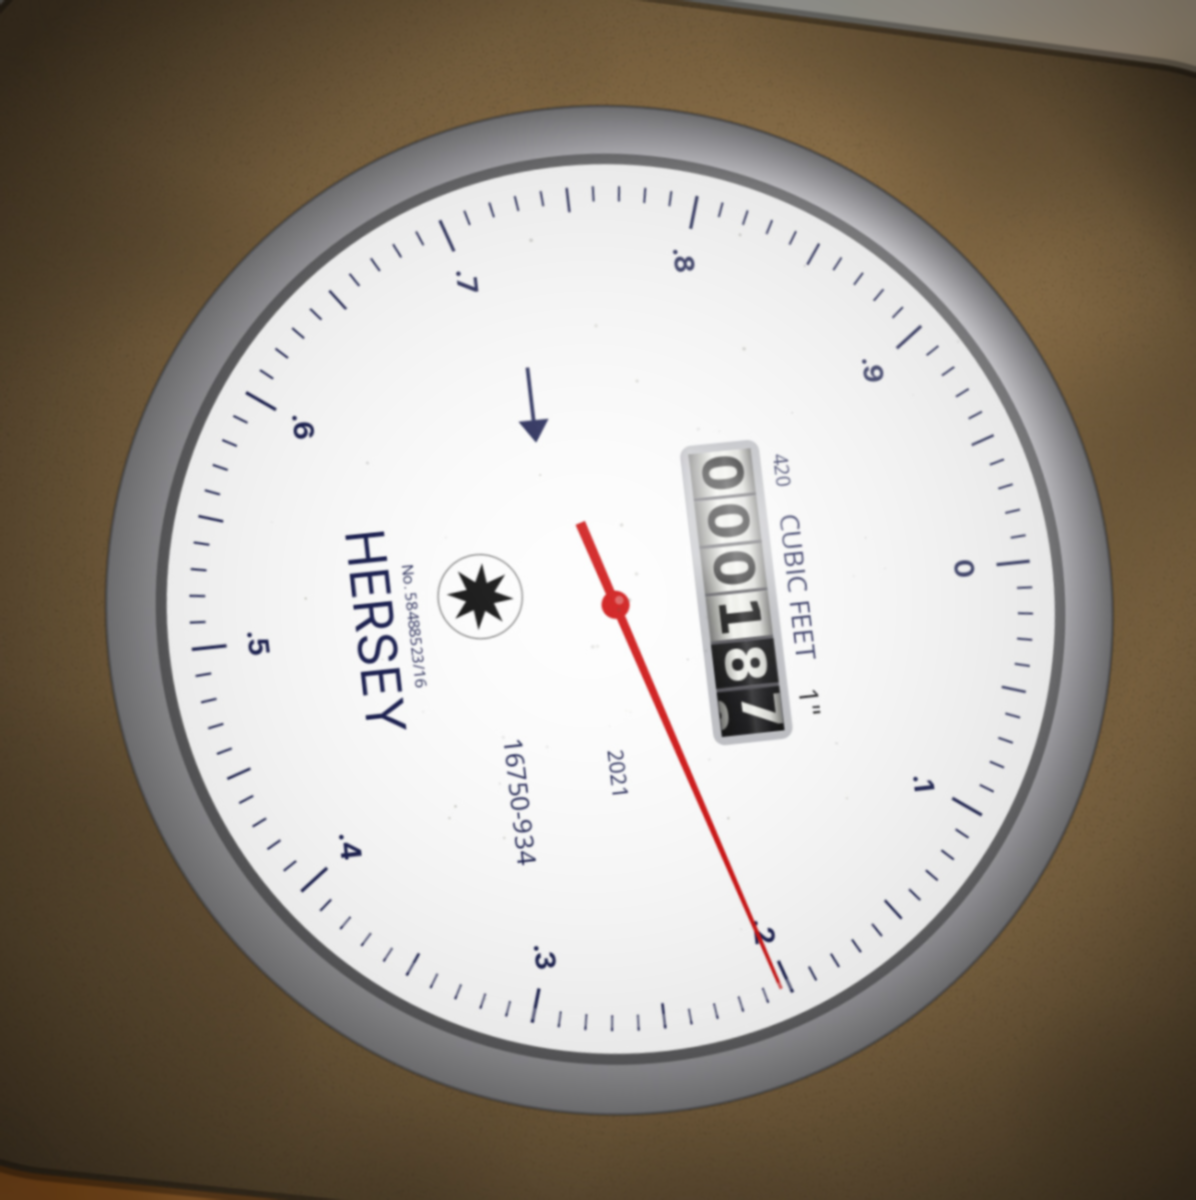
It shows 187.20; ft³
